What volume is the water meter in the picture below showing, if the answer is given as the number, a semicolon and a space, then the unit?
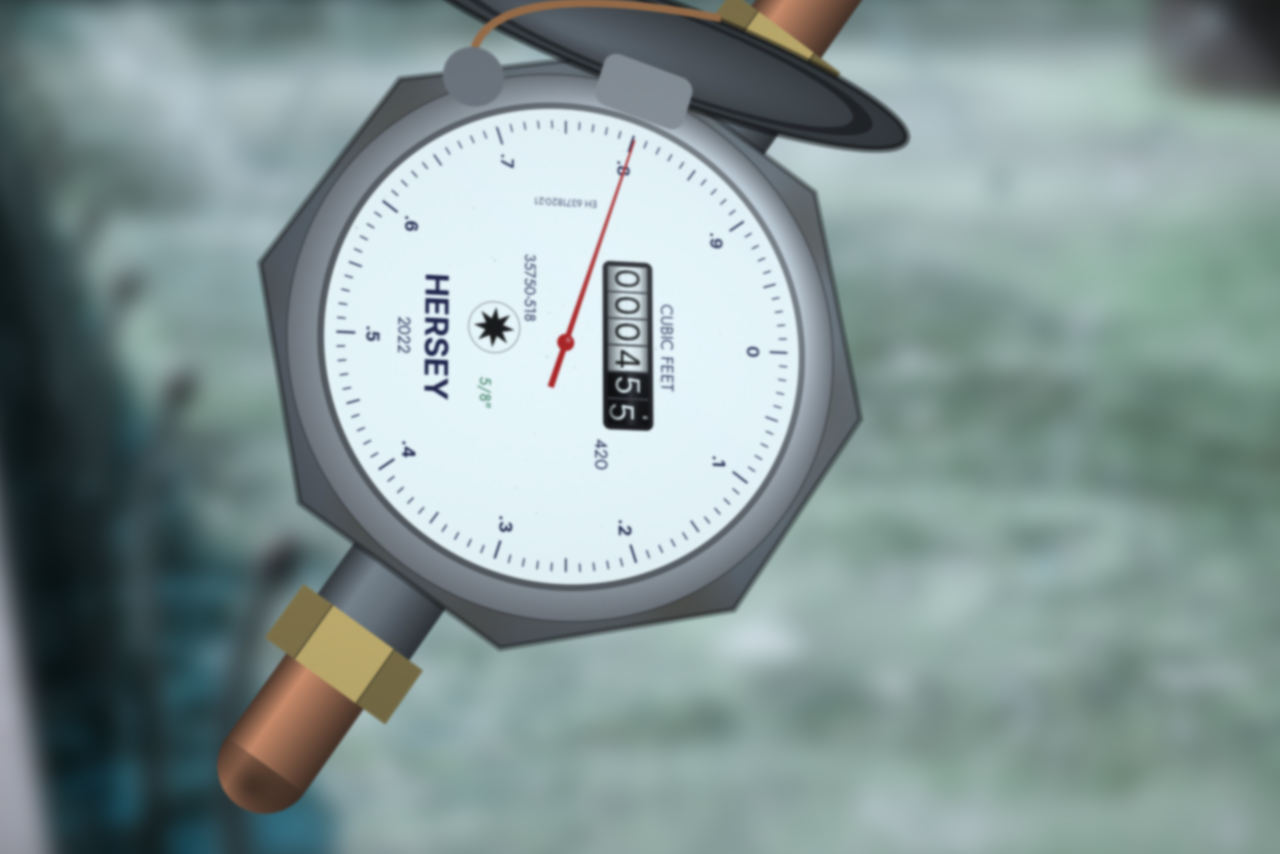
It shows 454.80; ft³
